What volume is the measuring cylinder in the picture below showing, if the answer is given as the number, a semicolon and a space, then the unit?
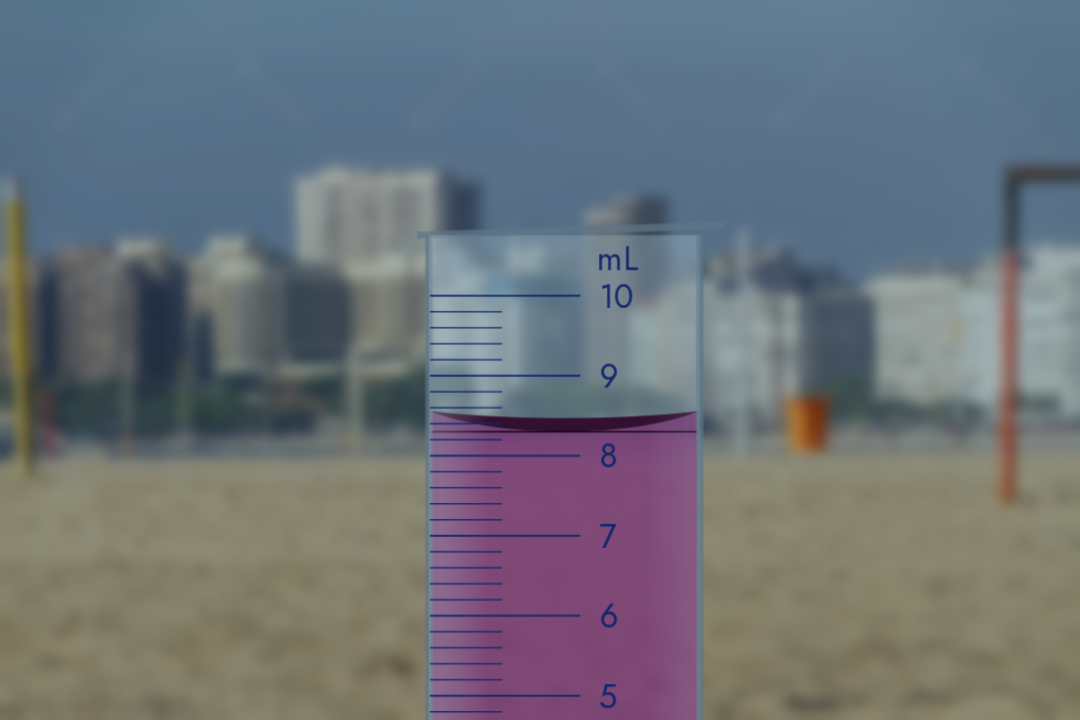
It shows 8.3; mL
